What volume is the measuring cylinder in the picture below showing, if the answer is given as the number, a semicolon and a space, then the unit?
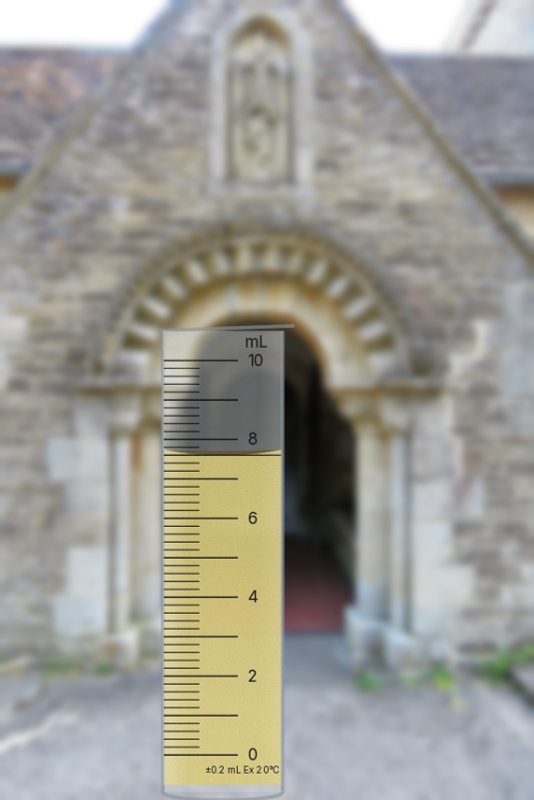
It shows 7.6; mL
